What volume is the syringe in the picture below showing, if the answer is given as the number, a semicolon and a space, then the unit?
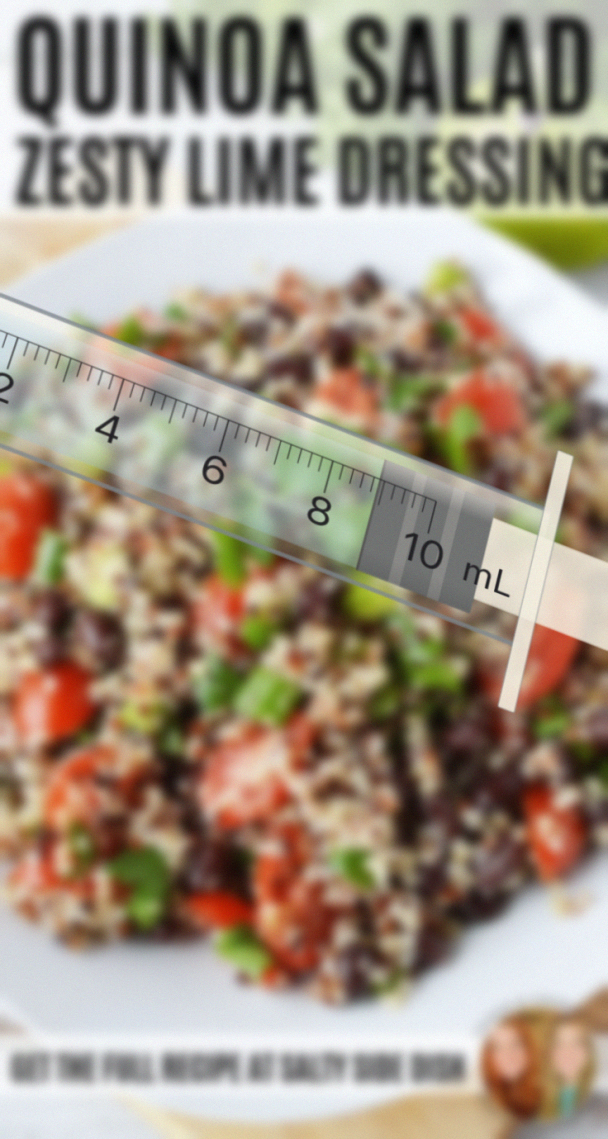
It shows 8.9; mL
